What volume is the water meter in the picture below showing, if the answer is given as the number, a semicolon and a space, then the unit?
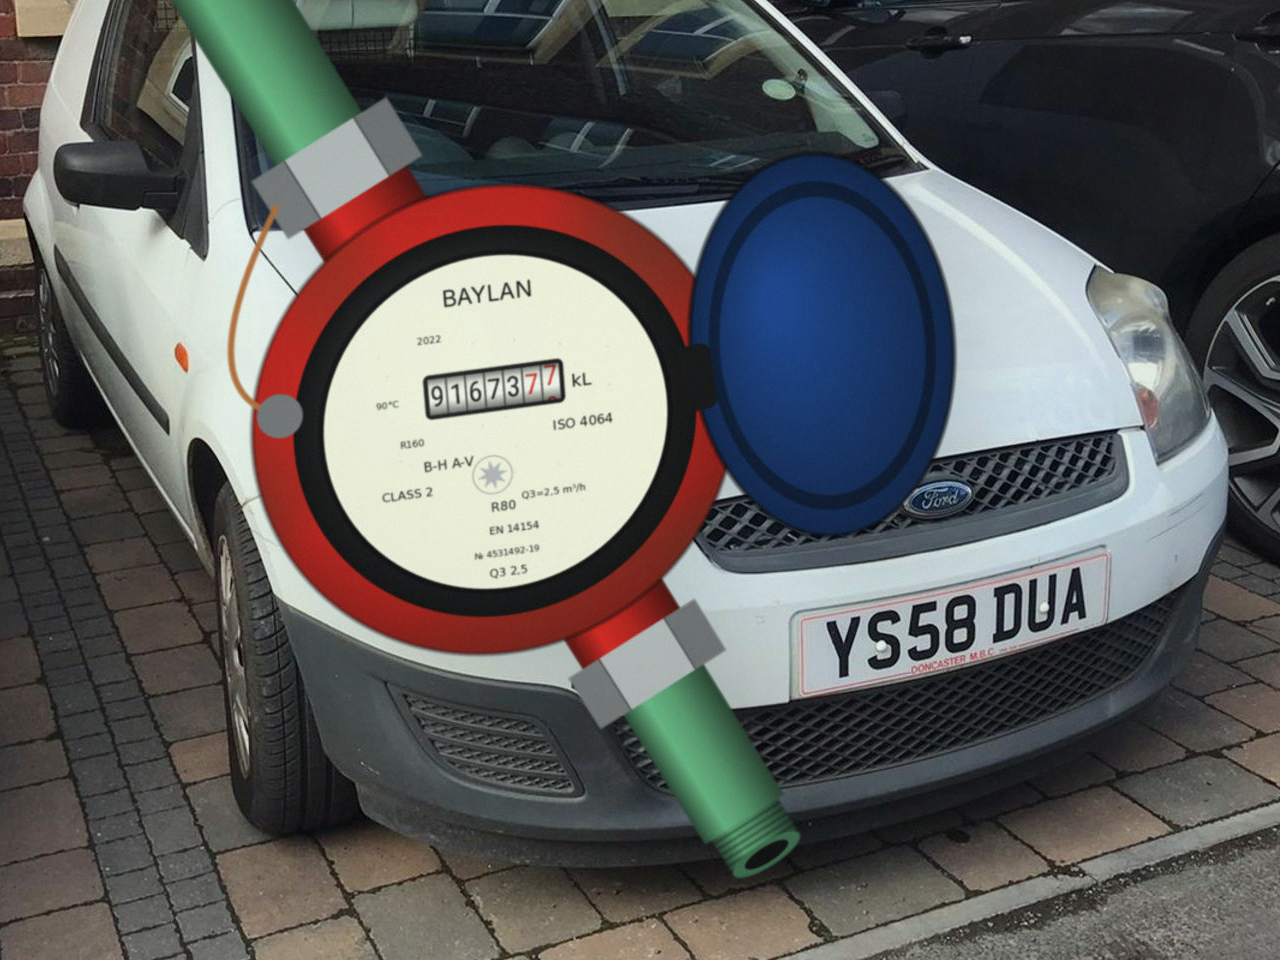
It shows 91673.77; kL
